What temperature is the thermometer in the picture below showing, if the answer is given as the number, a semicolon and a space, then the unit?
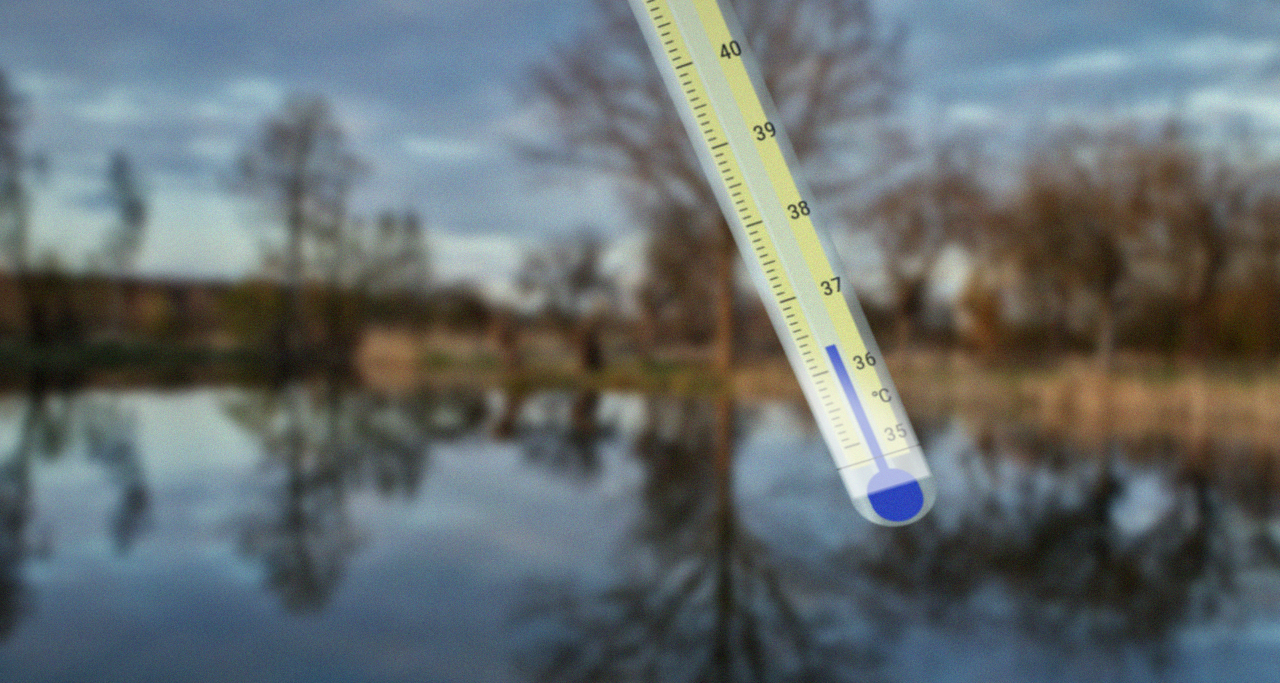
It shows 36.3; °C
